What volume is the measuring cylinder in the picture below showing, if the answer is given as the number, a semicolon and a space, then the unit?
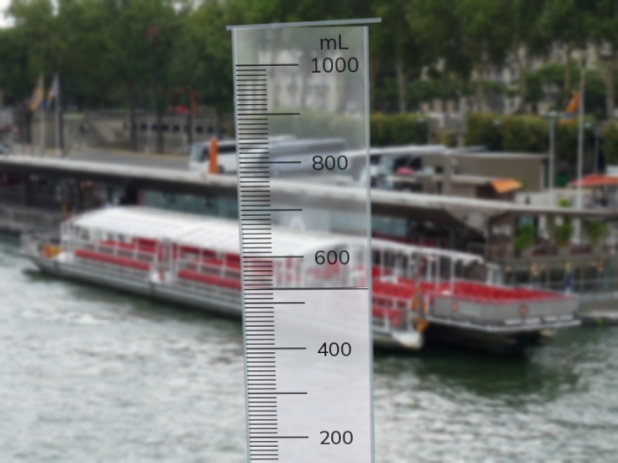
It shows 530; mL
